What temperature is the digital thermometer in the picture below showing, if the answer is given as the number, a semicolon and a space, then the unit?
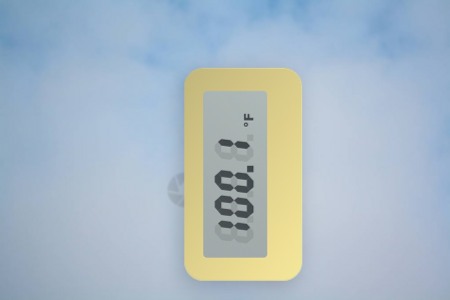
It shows 100.1; °F
